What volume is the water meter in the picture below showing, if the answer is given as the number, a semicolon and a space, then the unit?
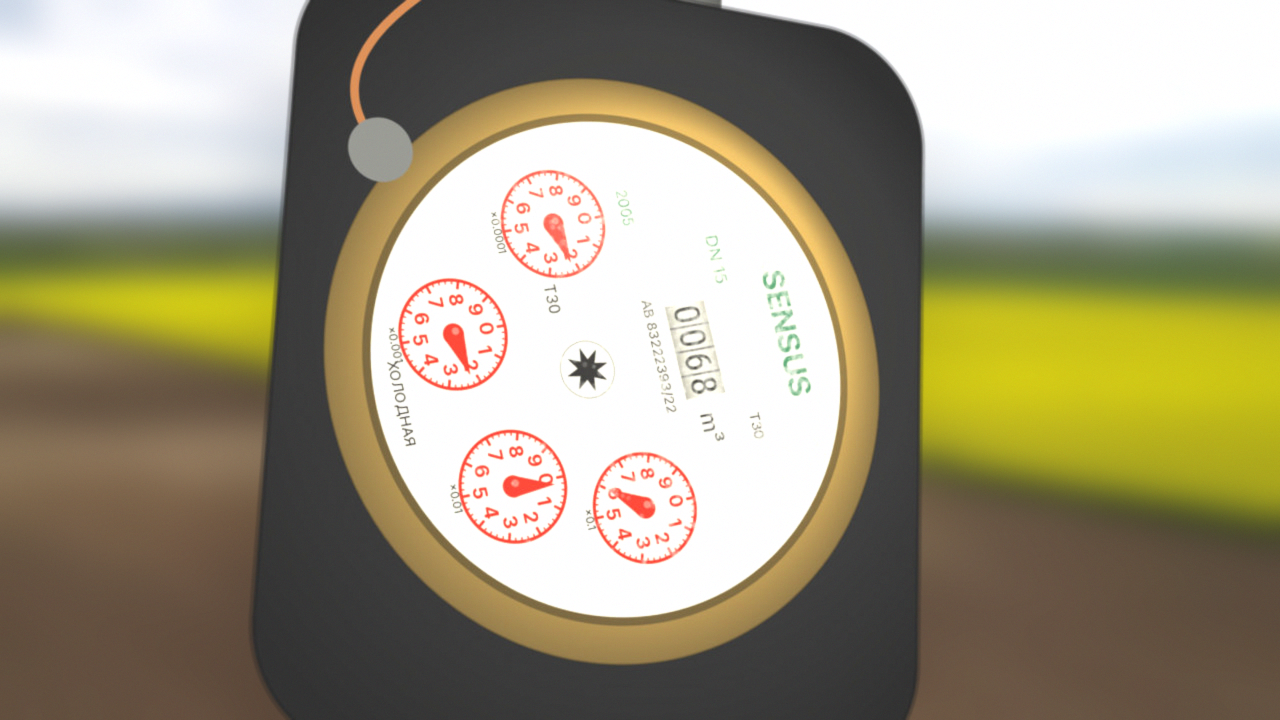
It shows 68.6022; m³
